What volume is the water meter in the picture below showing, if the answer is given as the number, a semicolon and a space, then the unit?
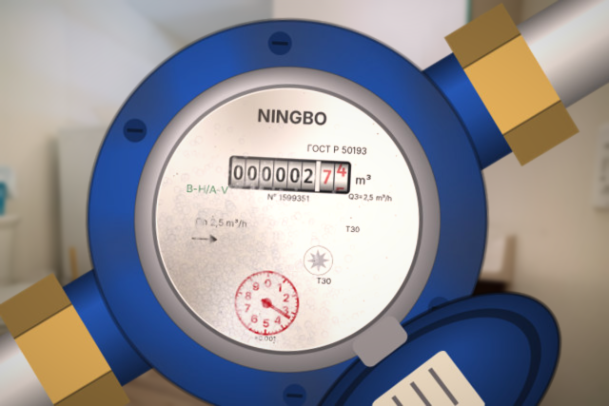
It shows 2.743; m³
